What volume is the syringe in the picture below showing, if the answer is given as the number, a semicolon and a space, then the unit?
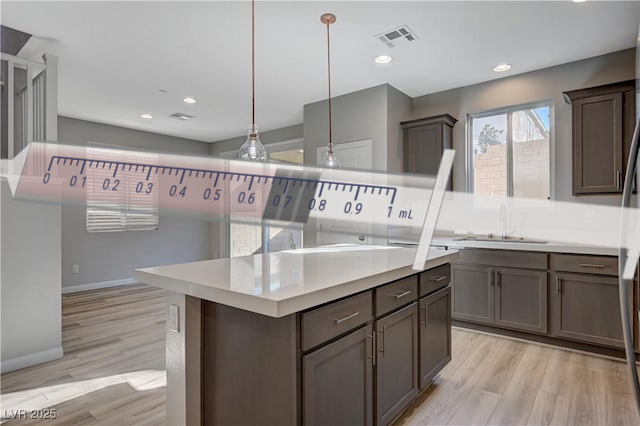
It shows 0.66; mL
